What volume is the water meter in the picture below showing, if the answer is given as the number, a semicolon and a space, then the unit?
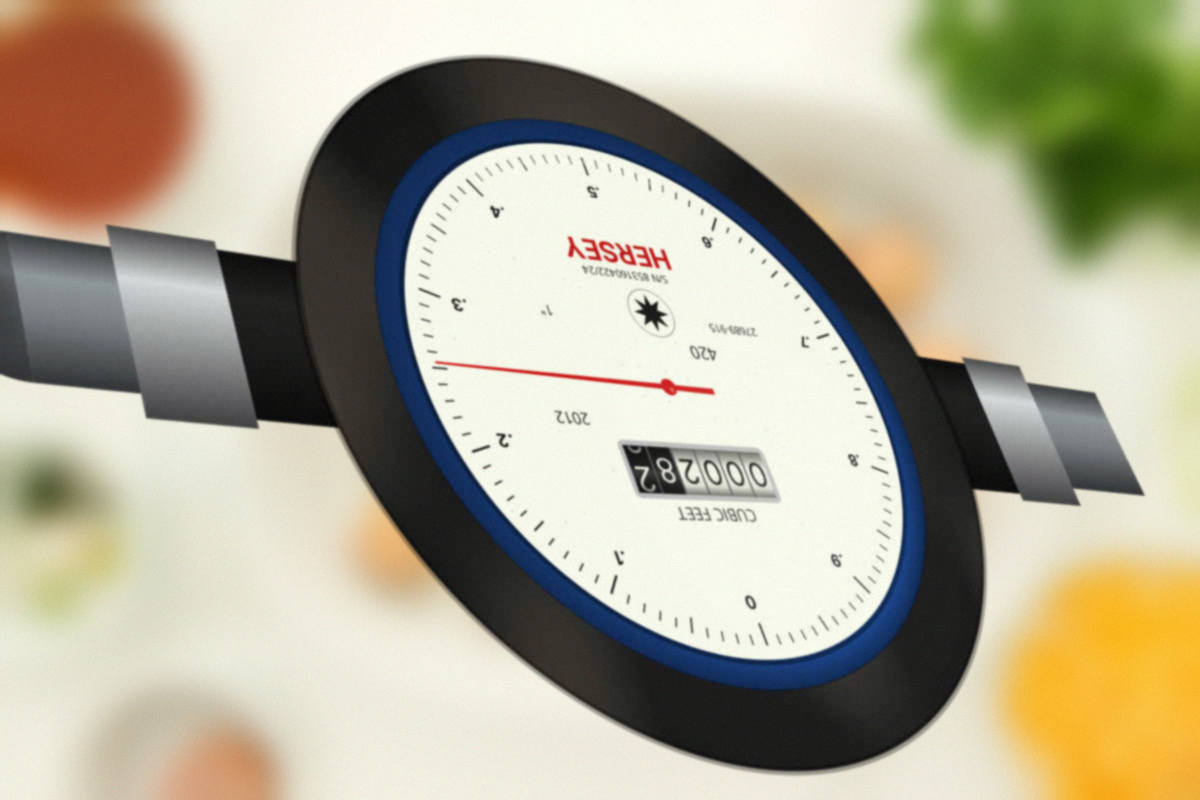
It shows 282.25; ft³
